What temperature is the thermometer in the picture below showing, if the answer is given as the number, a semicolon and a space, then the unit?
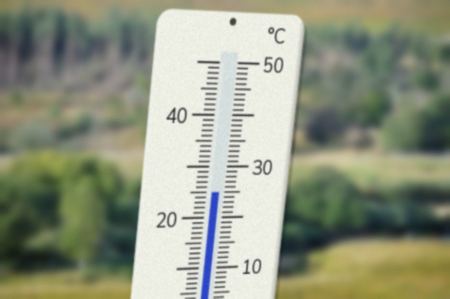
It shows 25; °C
